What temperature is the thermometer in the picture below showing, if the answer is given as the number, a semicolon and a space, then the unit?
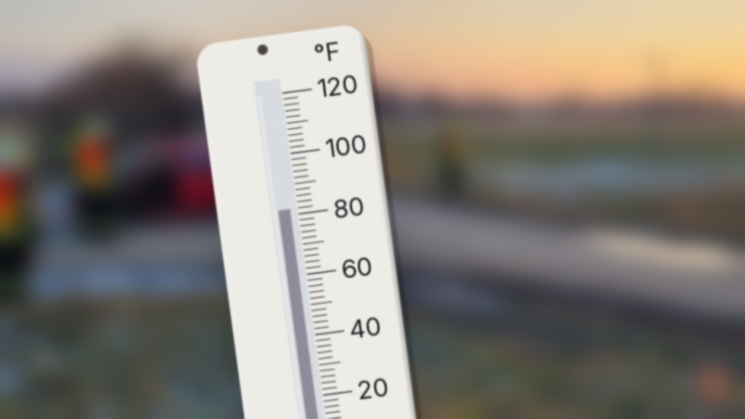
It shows 82; °F
